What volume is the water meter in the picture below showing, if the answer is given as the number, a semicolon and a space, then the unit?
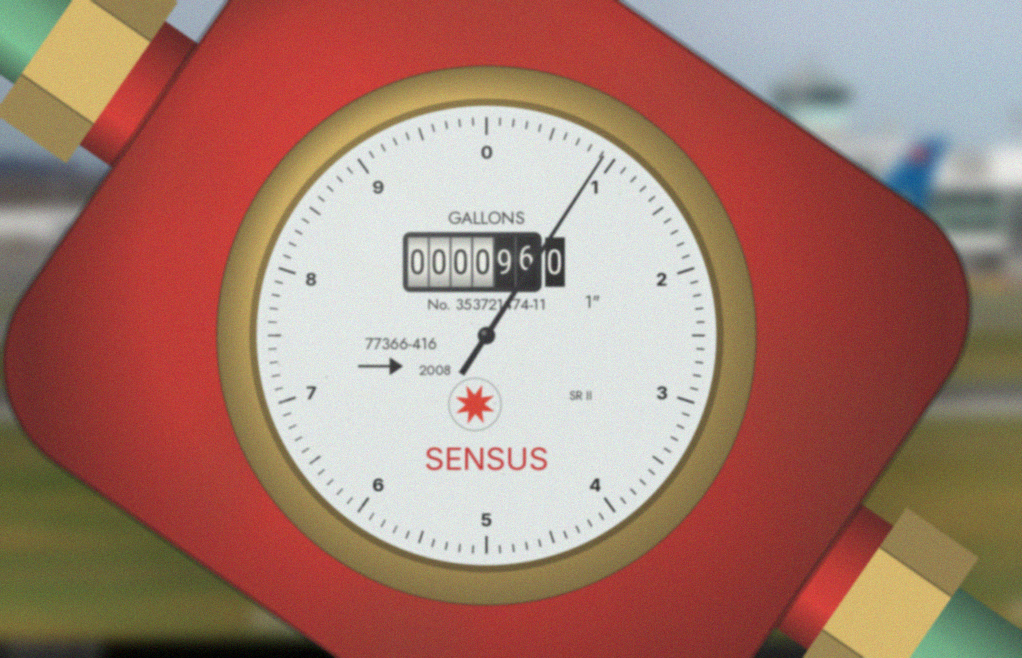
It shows 960.9; gal
